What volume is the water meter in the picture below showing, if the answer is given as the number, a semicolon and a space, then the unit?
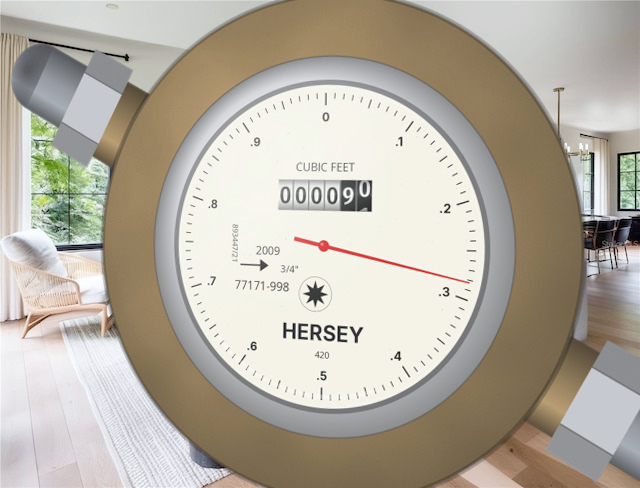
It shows 90.28; ft³
